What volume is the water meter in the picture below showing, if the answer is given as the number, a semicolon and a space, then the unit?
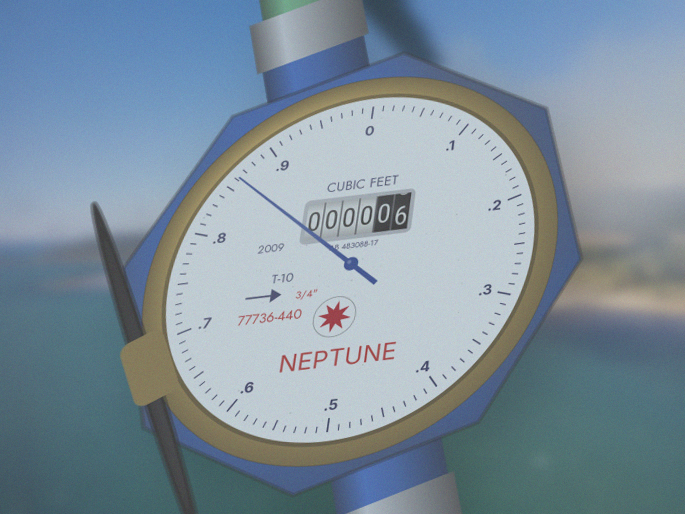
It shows 5.86; ft³
